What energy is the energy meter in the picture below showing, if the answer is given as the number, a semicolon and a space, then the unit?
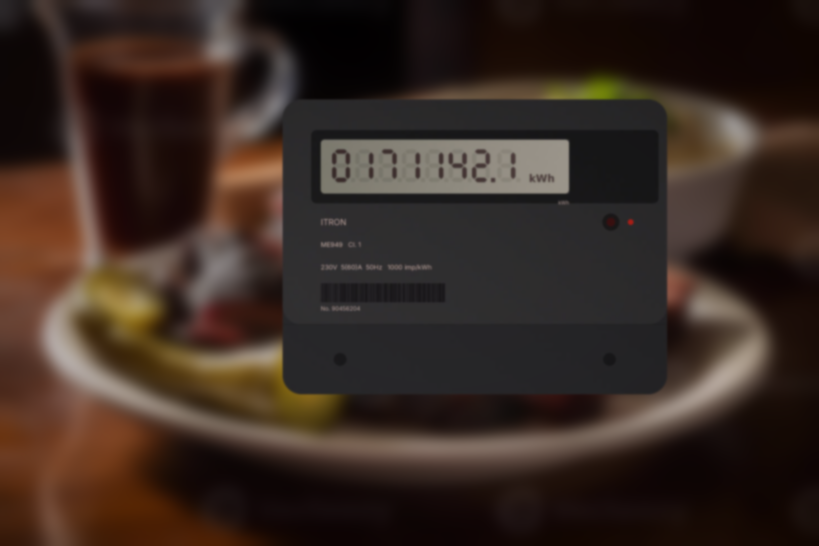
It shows 171142.1; kWh
